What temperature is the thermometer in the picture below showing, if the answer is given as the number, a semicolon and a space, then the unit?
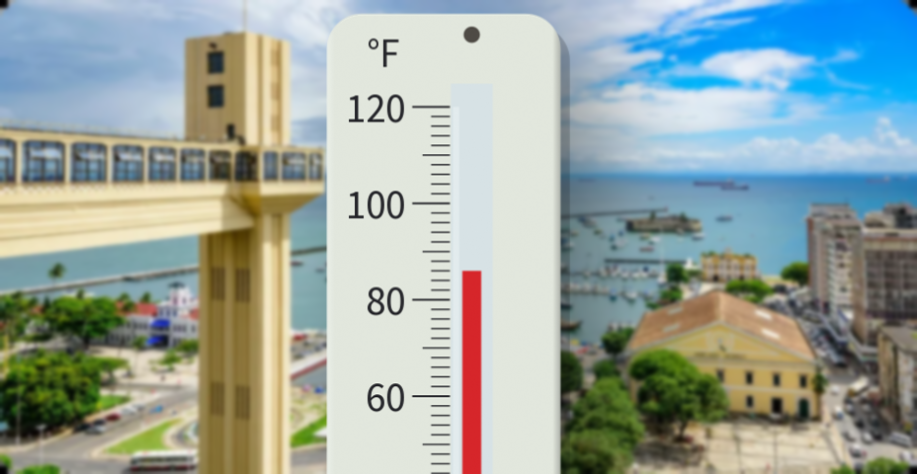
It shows 86; °F
